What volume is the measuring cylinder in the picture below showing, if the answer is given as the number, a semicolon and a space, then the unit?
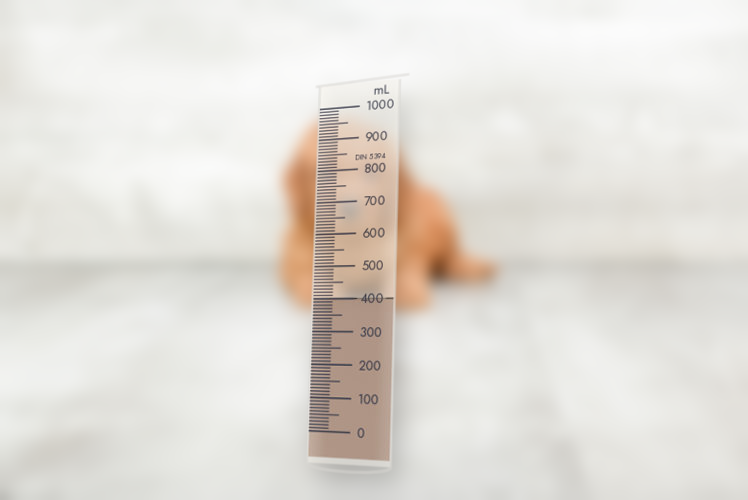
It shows 400; mL
